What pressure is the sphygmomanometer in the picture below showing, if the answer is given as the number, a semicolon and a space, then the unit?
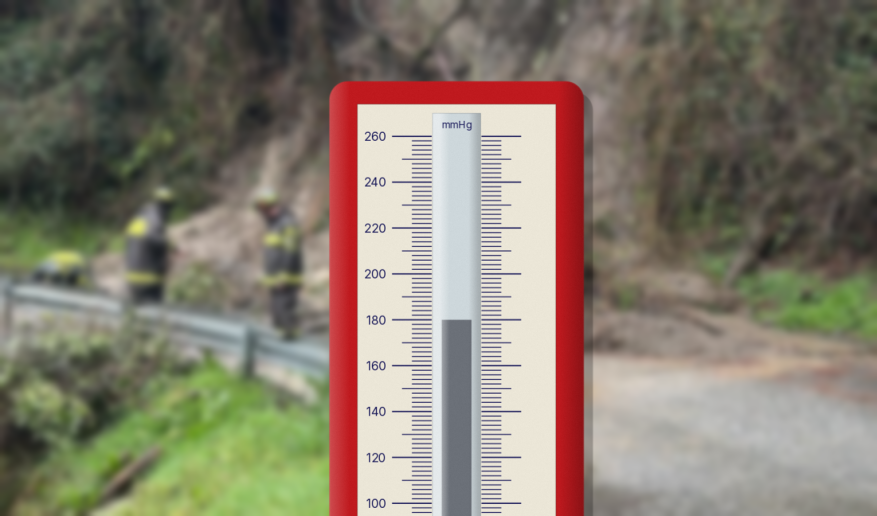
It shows 180; mmHg
